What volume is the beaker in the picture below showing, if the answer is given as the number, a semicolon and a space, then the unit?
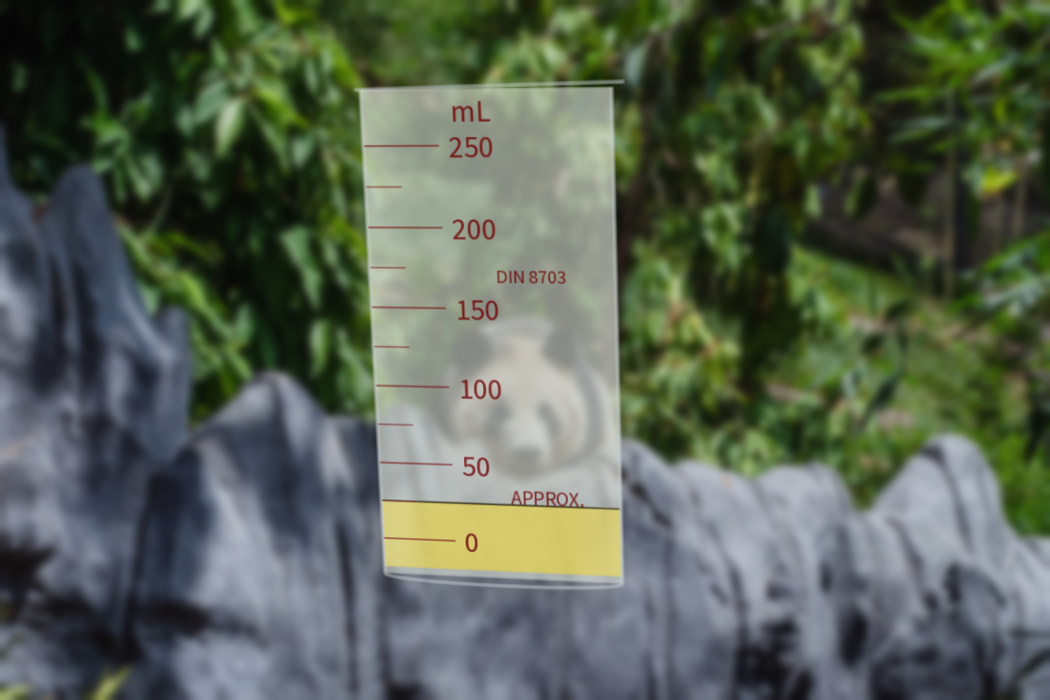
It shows 25; mL
